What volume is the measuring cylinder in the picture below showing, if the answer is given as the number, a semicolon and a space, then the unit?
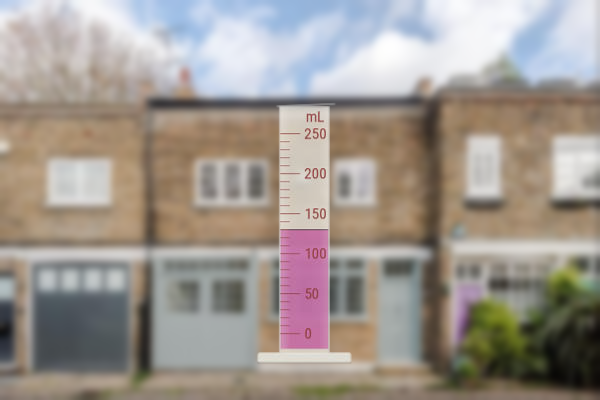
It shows 130; mL
